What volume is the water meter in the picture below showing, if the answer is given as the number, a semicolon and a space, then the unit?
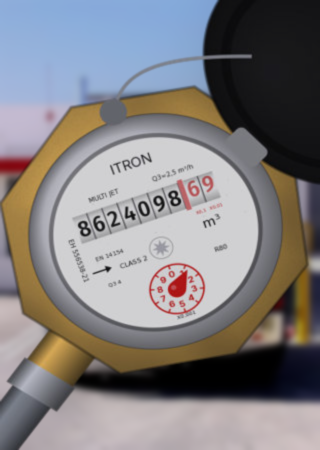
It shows 8624098.691; m³
